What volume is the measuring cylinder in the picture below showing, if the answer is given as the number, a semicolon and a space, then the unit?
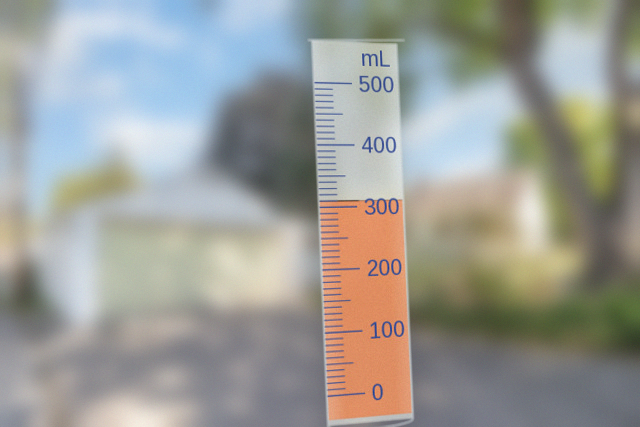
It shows 310; mL
